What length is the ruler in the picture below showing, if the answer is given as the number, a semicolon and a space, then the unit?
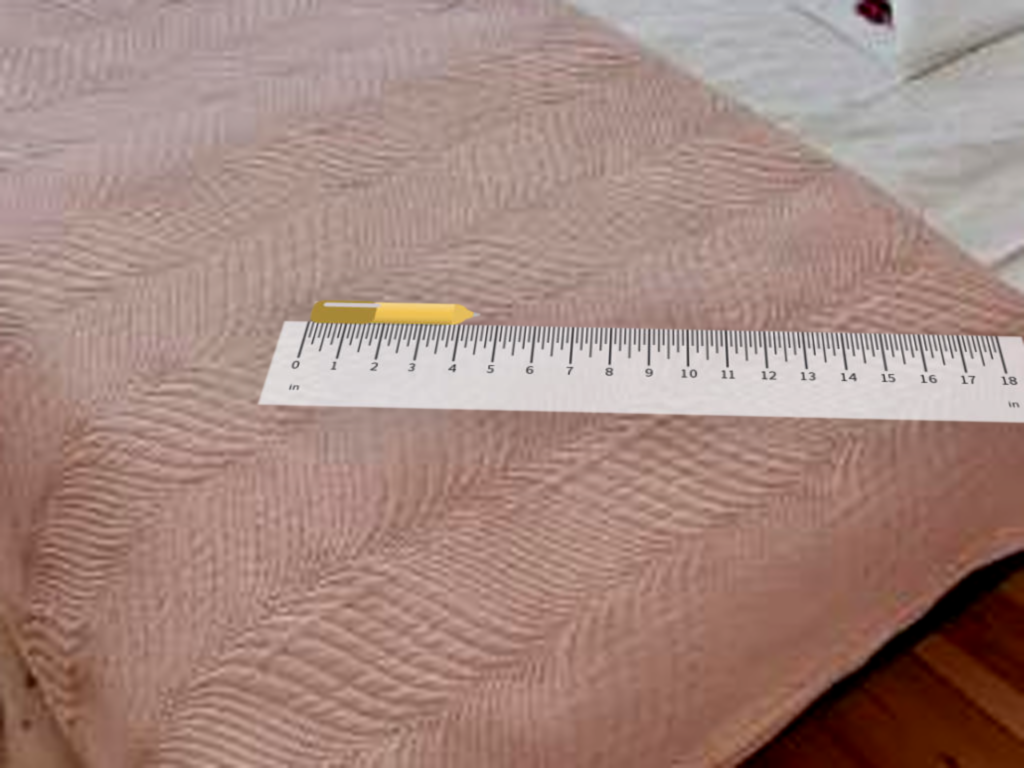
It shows 4.5; in
